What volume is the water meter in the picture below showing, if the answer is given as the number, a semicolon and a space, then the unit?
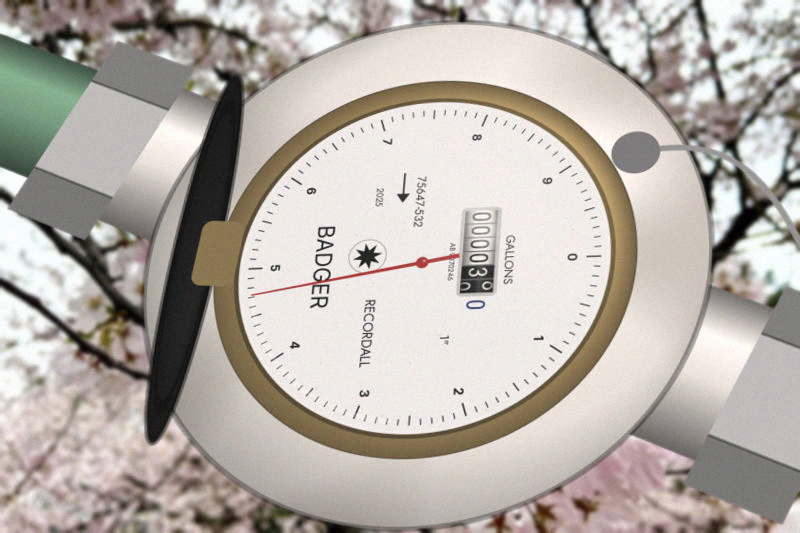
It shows 384.7; gal
